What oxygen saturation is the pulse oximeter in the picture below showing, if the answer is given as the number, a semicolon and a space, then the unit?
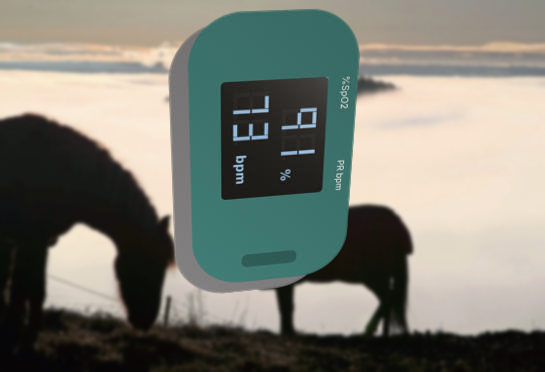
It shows 91; %
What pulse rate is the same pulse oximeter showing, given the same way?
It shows 73; bpm
